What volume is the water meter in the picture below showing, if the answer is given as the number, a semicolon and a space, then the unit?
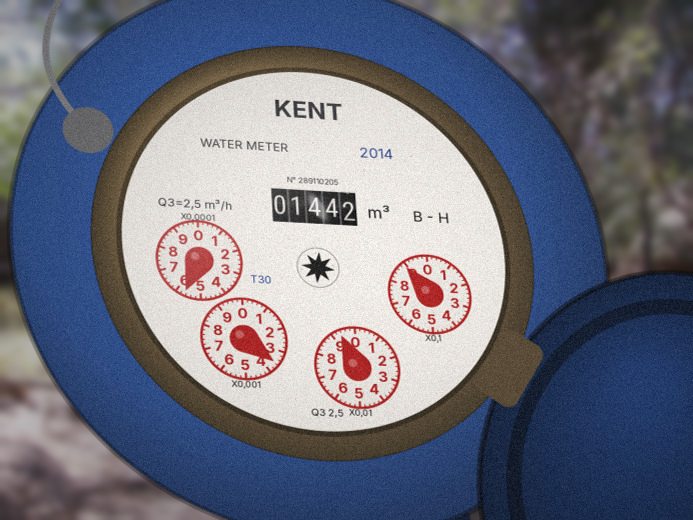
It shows 1441.8935; m³
